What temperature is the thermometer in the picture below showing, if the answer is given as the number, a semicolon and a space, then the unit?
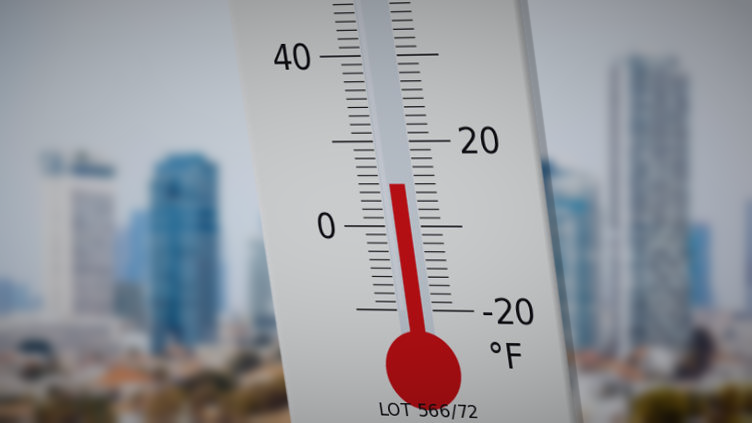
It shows 10; °F
